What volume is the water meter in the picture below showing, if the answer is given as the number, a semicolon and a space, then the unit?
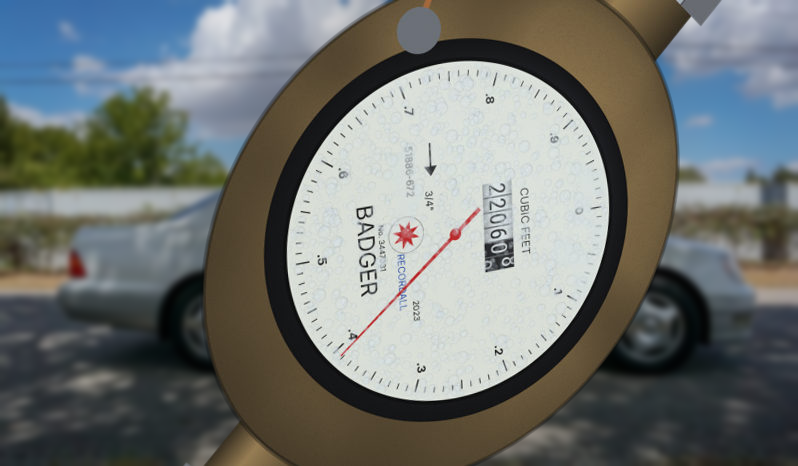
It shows 220608.39; ft³
